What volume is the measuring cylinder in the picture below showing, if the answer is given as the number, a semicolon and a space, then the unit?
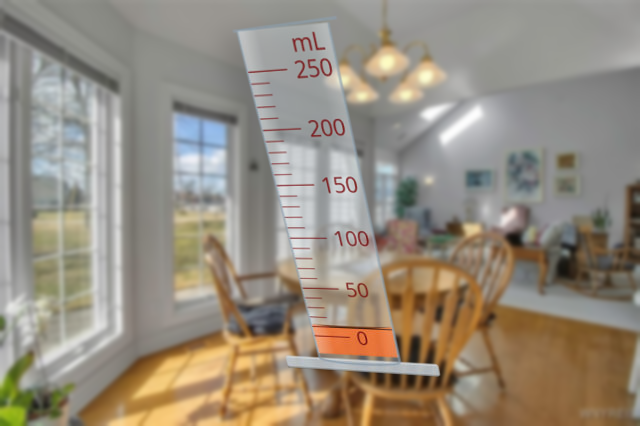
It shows 10; mL
